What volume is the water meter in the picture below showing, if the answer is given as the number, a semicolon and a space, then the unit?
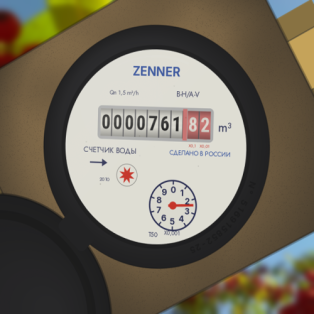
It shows 761.822; m³
